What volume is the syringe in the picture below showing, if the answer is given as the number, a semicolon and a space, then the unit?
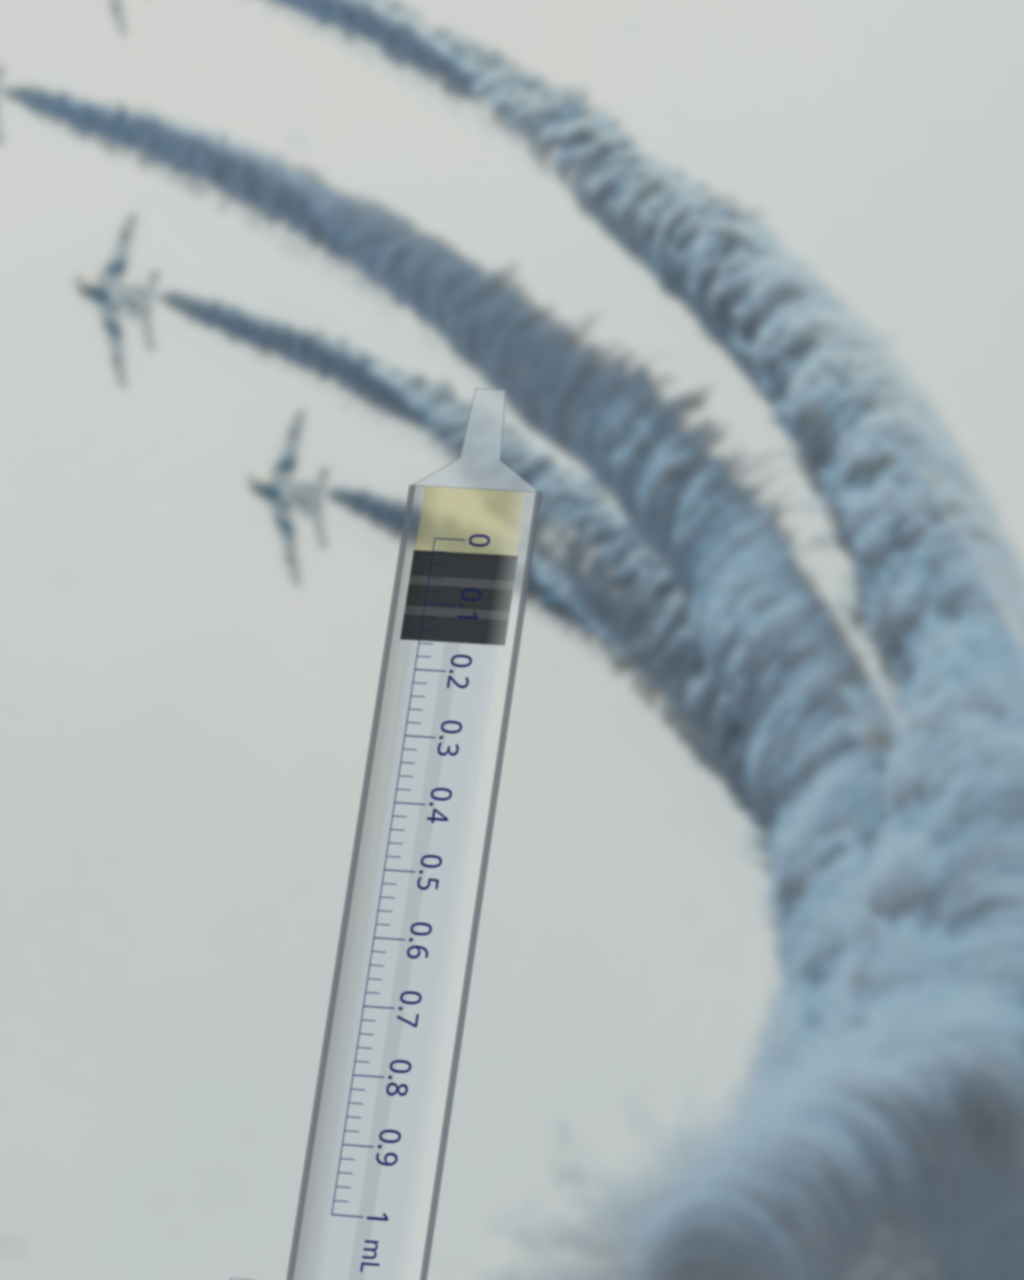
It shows 0.02; mL
